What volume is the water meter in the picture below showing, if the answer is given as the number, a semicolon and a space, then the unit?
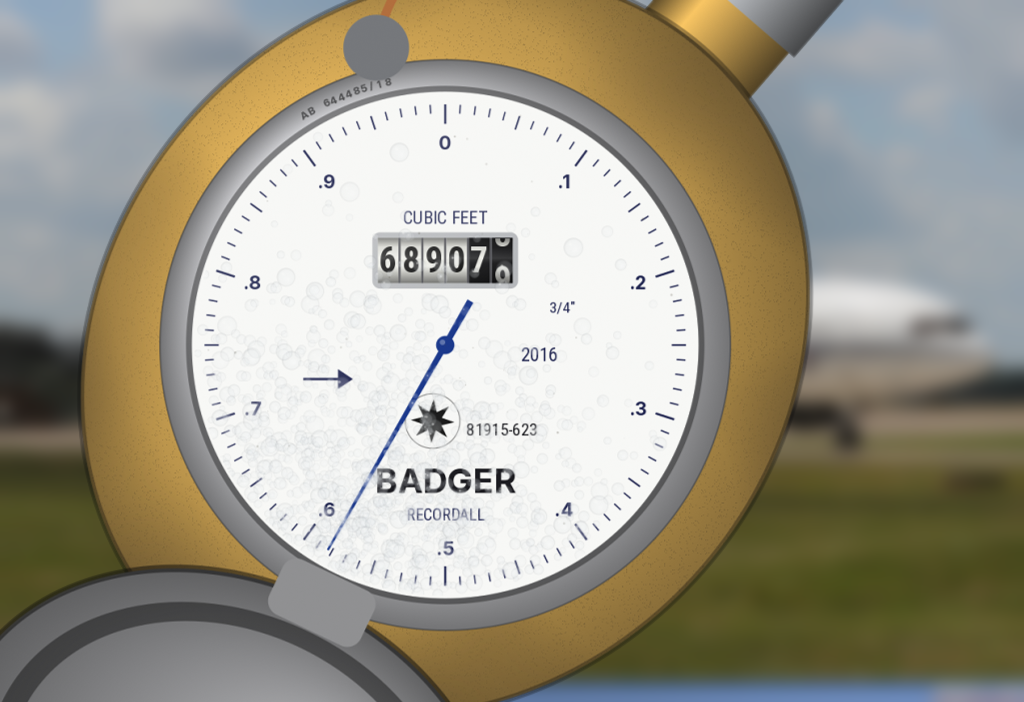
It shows 689078.58; ft³
